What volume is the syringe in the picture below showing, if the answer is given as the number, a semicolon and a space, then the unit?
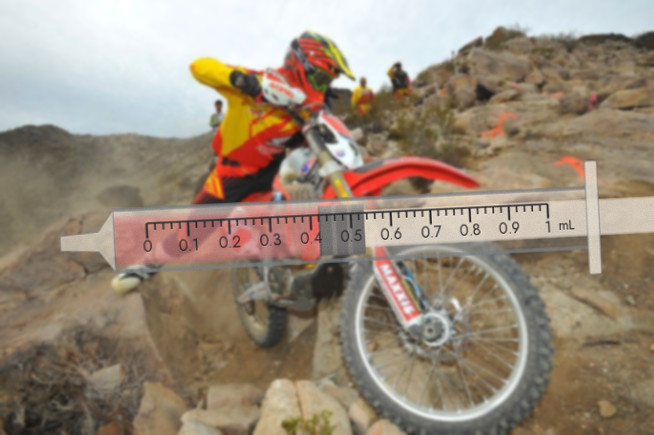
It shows 0.42; mL
